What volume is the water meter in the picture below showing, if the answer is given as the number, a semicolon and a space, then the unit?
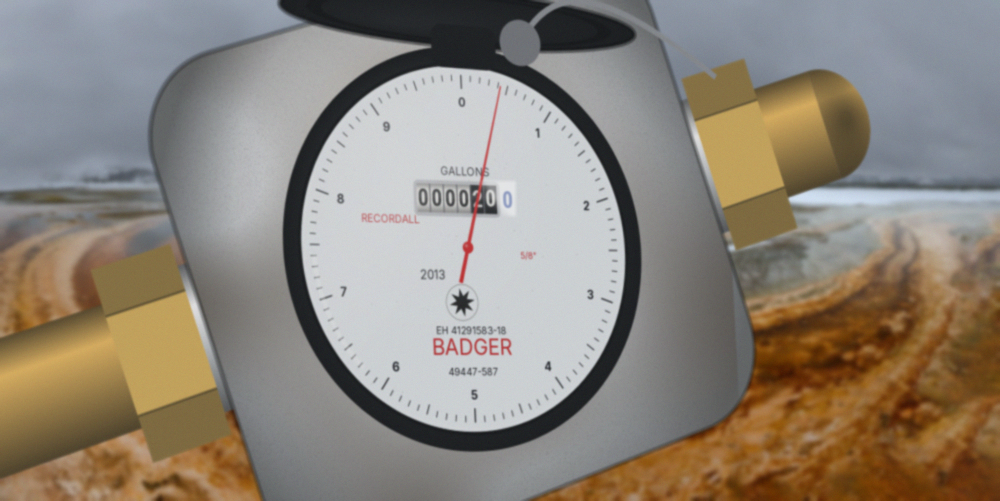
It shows 200.4; gal
